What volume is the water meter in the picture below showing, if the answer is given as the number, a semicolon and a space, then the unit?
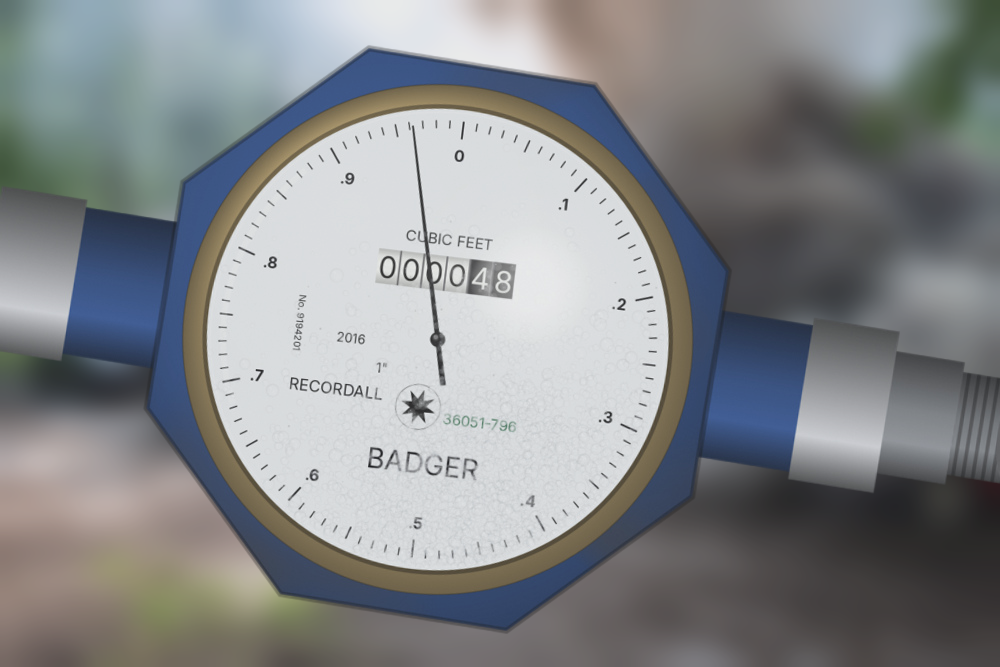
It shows 47.96; ft³
